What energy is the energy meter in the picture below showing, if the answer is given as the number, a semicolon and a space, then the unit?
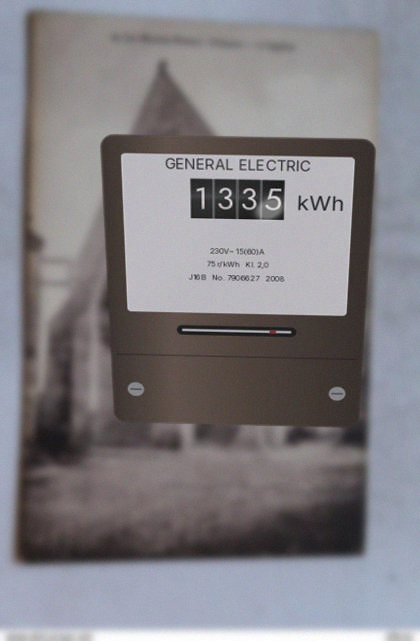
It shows 1335; kWh
